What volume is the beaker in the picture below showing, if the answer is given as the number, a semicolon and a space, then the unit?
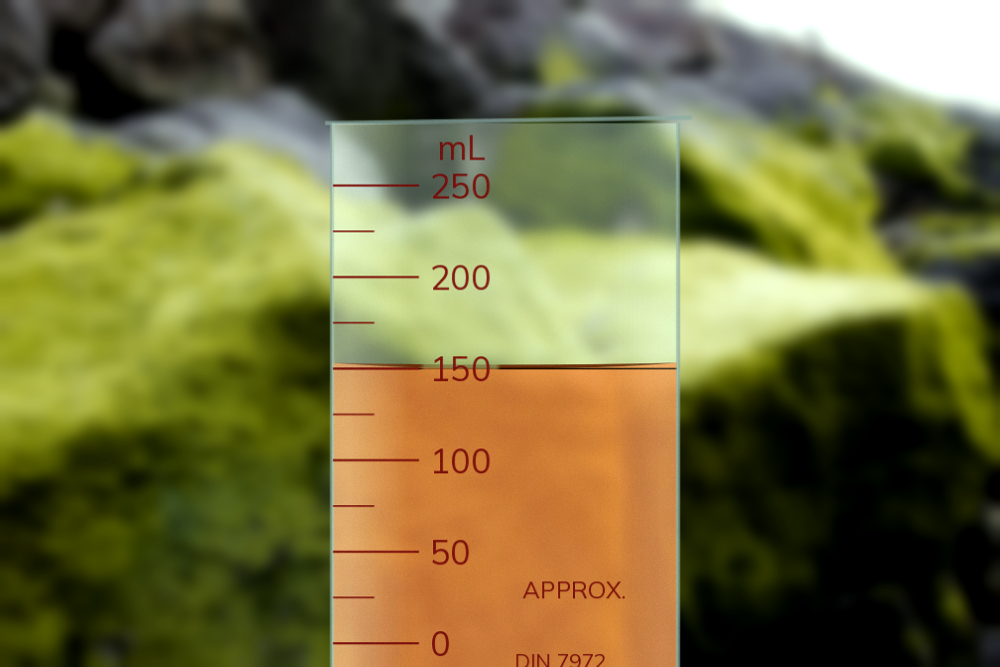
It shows 150; mL
